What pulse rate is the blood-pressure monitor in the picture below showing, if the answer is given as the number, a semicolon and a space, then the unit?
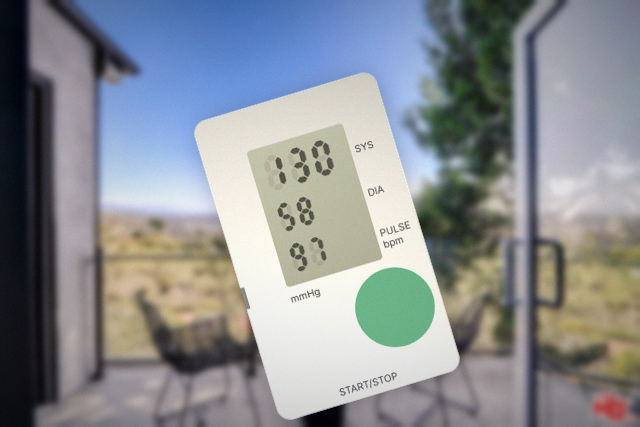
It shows 97; bpm
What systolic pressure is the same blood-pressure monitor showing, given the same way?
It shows 130; mmHg
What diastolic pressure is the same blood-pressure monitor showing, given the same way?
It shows 58; mmHg
